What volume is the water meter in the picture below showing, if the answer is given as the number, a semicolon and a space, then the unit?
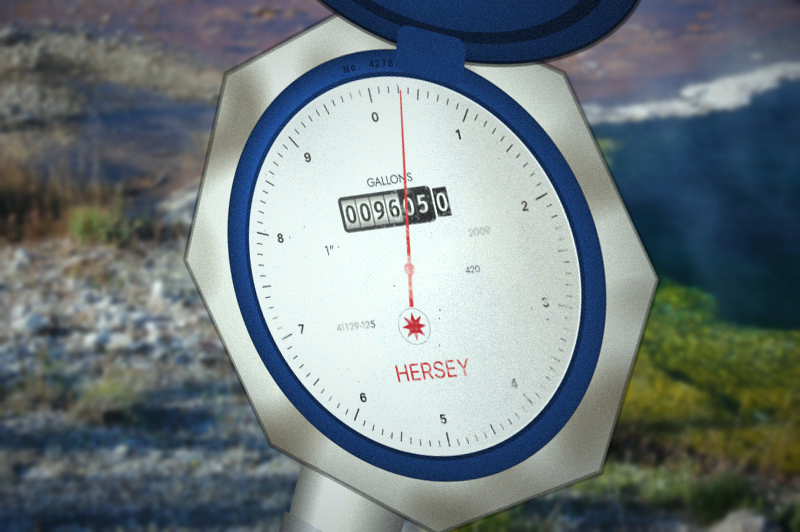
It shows 96050.3; gal
